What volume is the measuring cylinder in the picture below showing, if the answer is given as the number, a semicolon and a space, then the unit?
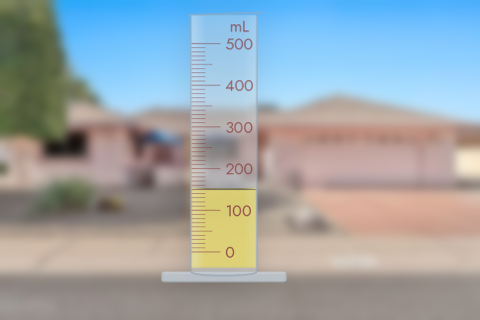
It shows 150; mL
